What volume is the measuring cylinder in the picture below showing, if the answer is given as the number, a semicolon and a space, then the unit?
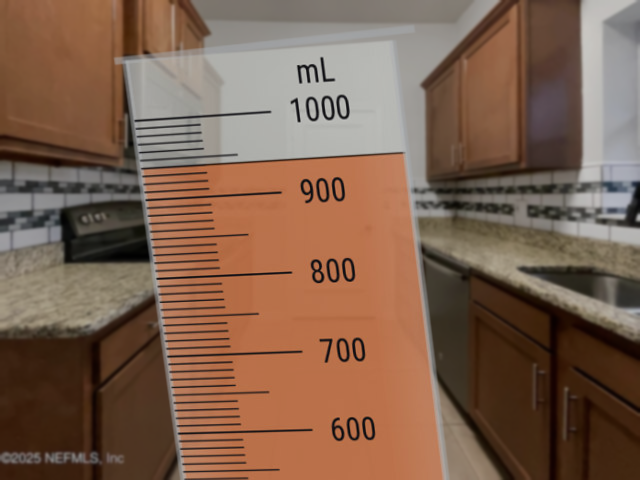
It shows 940; mL
